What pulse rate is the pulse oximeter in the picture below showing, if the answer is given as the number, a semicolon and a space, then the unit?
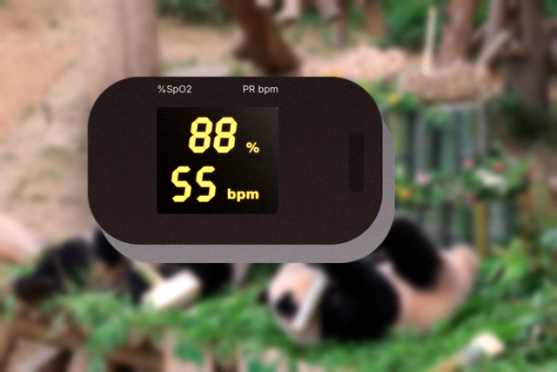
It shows 55; bpm
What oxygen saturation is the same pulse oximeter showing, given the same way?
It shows 88; %
